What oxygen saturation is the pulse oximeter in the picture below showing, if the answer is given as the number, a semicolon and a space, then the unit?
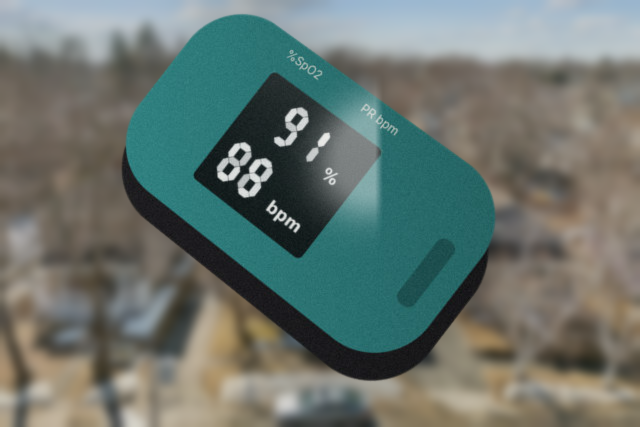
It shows 91; %
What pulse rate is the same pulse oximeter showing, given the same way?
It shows 88; bpm
